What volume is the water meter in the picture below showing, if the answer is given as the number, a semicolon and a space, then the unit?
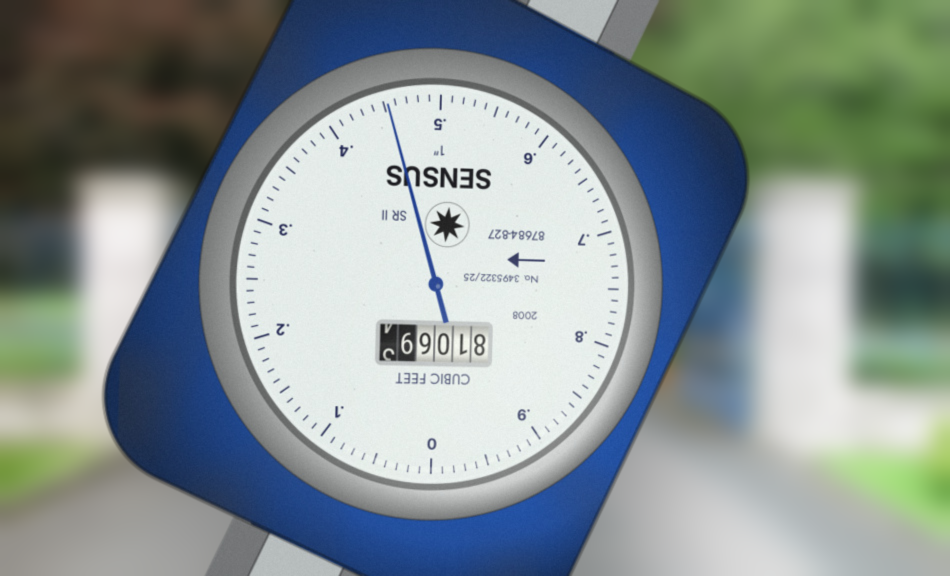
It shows 810693.45; ft³
